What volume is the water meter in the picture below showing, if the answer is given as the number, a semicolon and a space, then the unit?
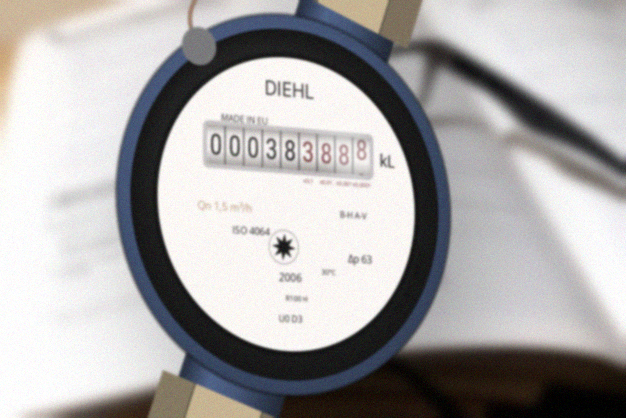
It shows 38.3888; kL
